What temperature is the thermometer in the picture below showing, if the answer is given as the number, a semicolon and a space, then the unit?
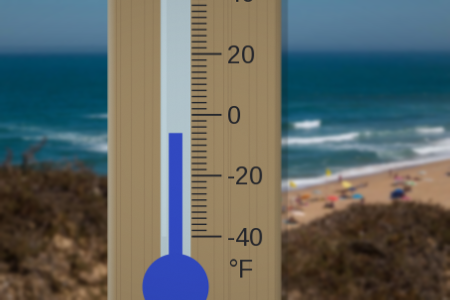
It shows -6; °F
